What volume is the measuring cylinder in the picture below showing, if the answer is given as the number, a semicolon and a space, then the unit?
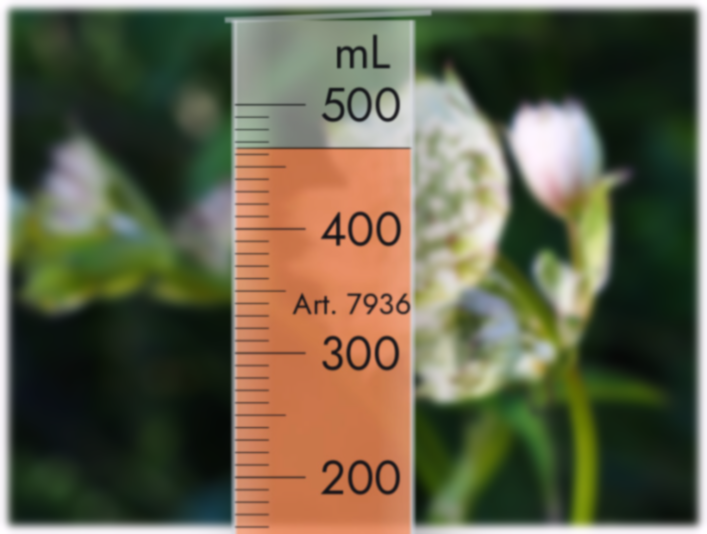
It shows 465; mL
